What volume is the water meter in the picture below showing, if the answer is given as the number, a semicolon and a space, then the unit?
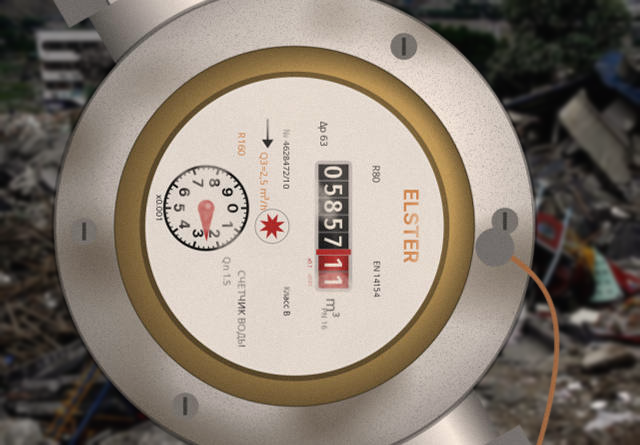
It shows 5857.112; m³
